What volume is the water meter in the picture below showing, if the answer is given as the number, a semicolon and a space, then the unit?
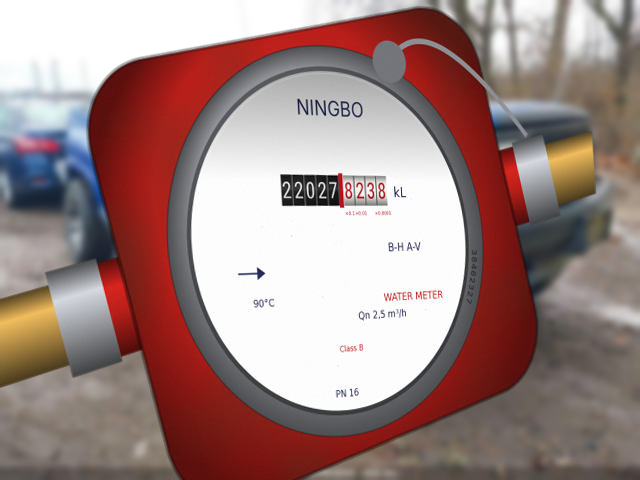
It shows 22027.8238; kL
